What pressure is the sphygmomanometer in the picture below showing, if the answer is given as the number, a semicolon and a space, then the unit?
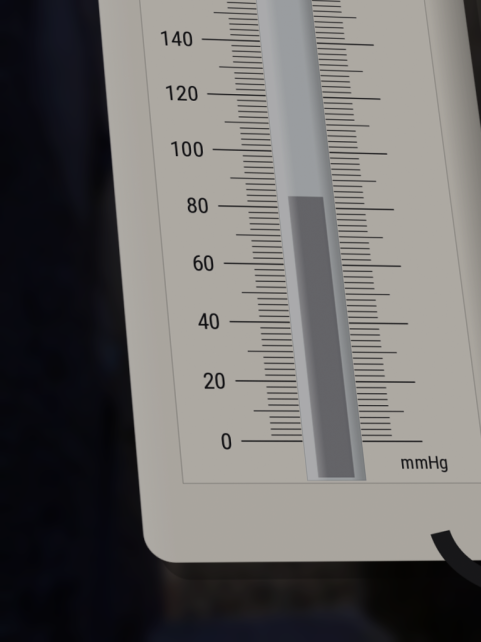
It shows 84; mmHg
